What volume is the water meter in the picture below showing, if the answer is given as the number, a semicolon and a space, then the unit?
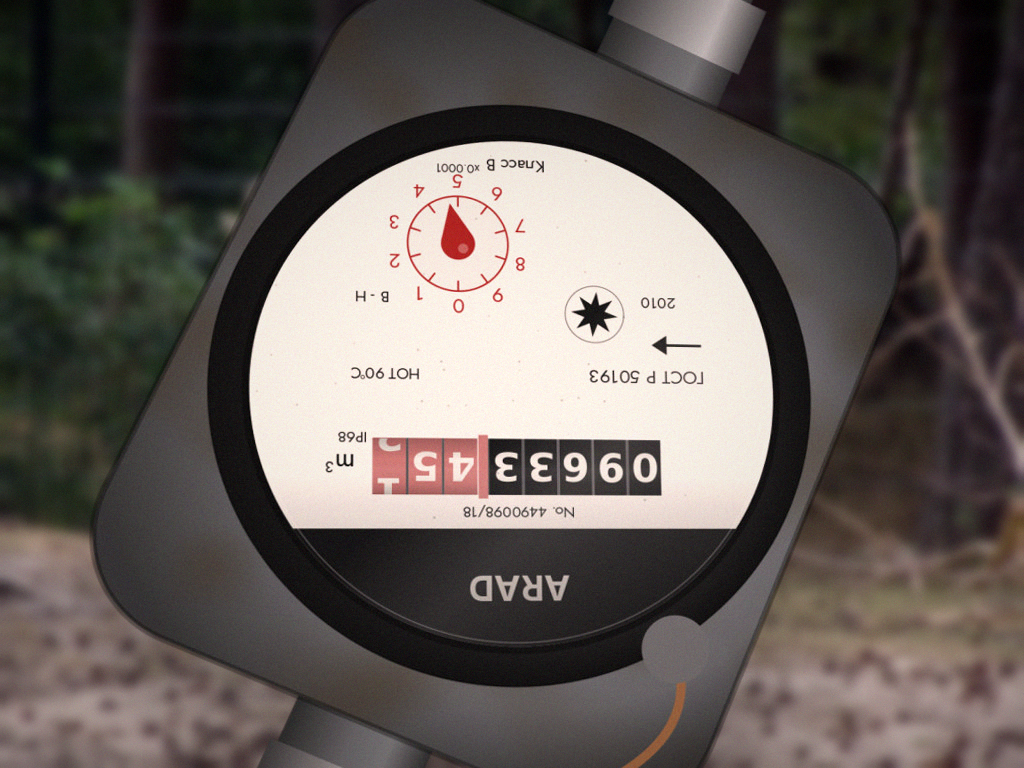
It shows 9633.4514; m³
